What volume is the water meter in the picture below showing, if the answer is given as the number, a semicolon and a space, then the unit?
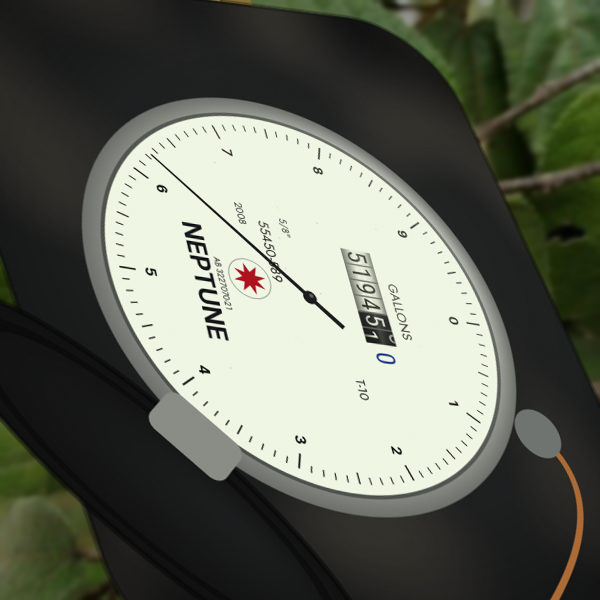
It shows 5194506.2; gal
